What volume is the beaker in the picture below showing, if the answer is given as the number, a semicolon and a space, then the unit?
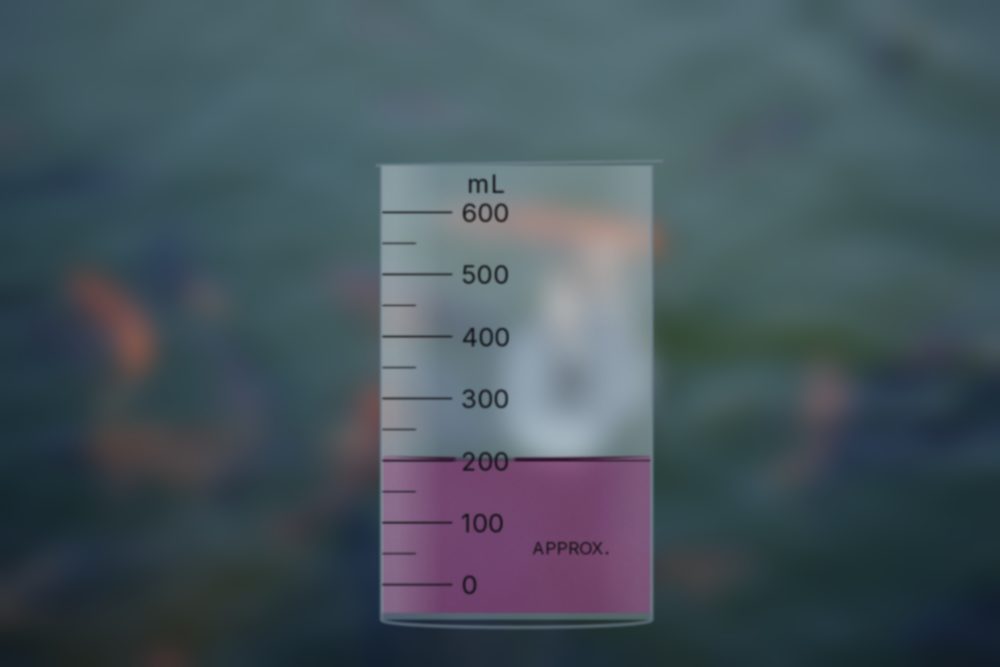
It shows 200; mL
